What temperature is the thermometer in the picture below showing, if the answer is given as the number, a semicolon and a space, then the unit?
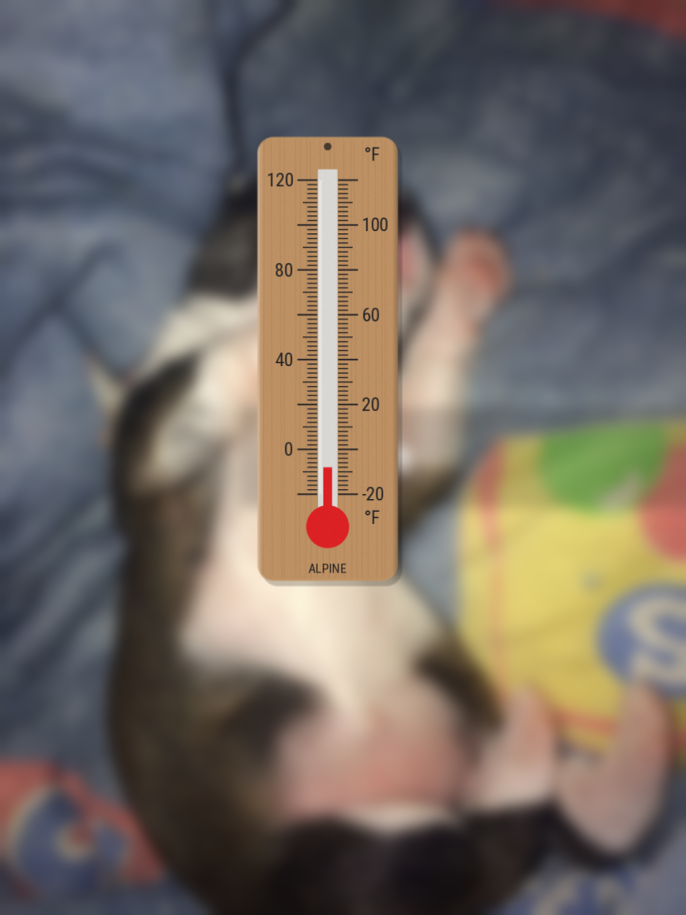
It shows -8; °F
